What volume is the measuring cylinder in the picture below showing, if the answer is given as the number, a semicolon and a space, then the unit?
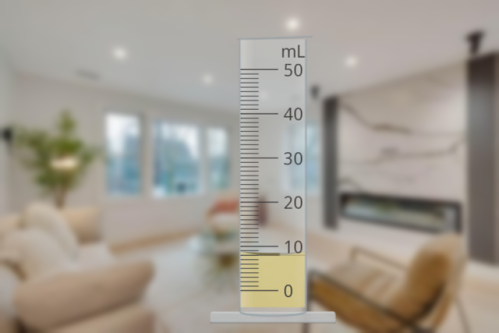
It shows 8; mL
